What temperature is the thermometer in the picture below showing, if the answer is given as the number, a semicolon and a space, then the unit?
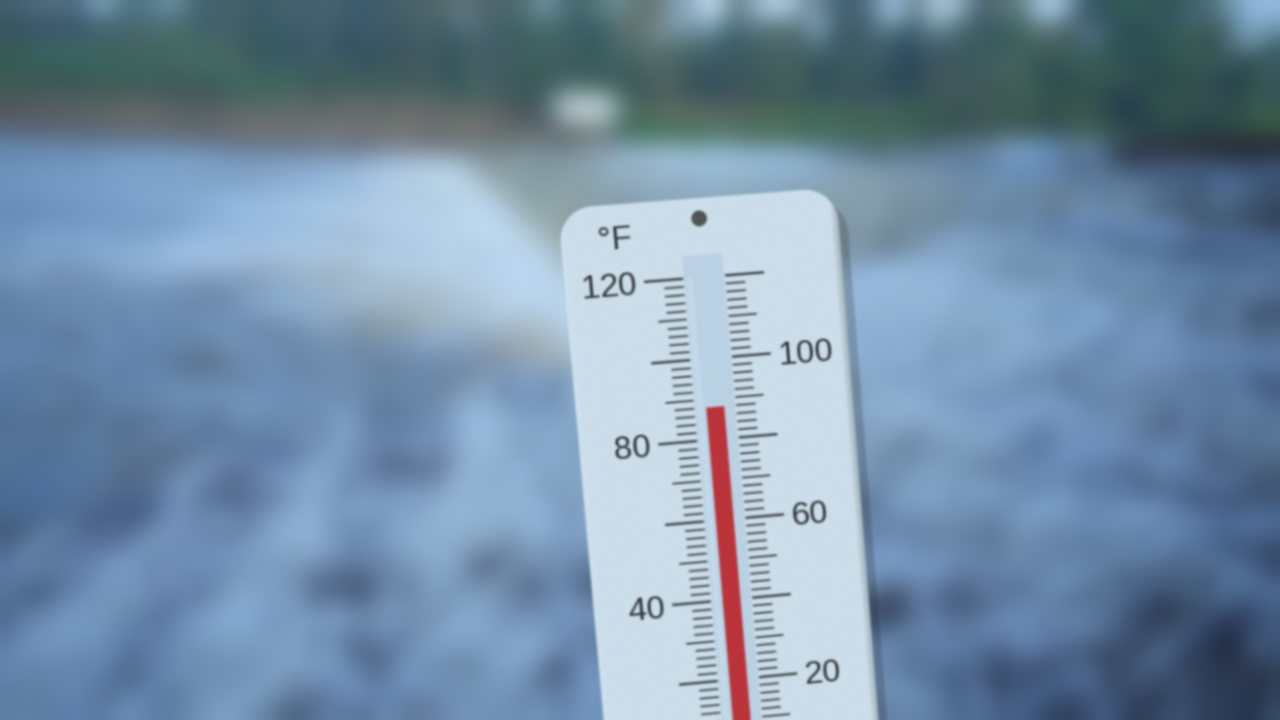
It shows 88; °F
